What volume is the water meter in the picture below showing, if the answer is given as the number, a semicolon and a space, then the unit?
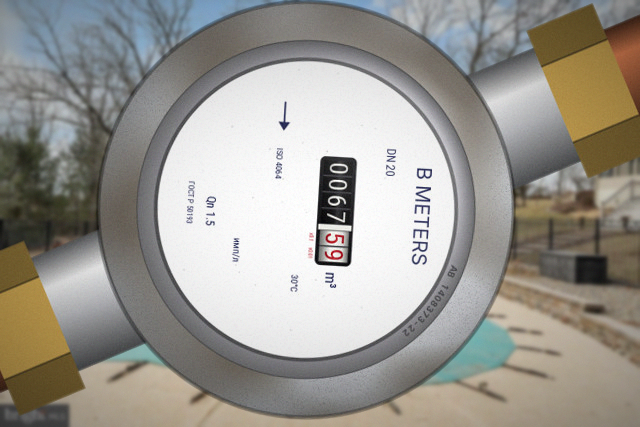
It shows 67.59; m³
